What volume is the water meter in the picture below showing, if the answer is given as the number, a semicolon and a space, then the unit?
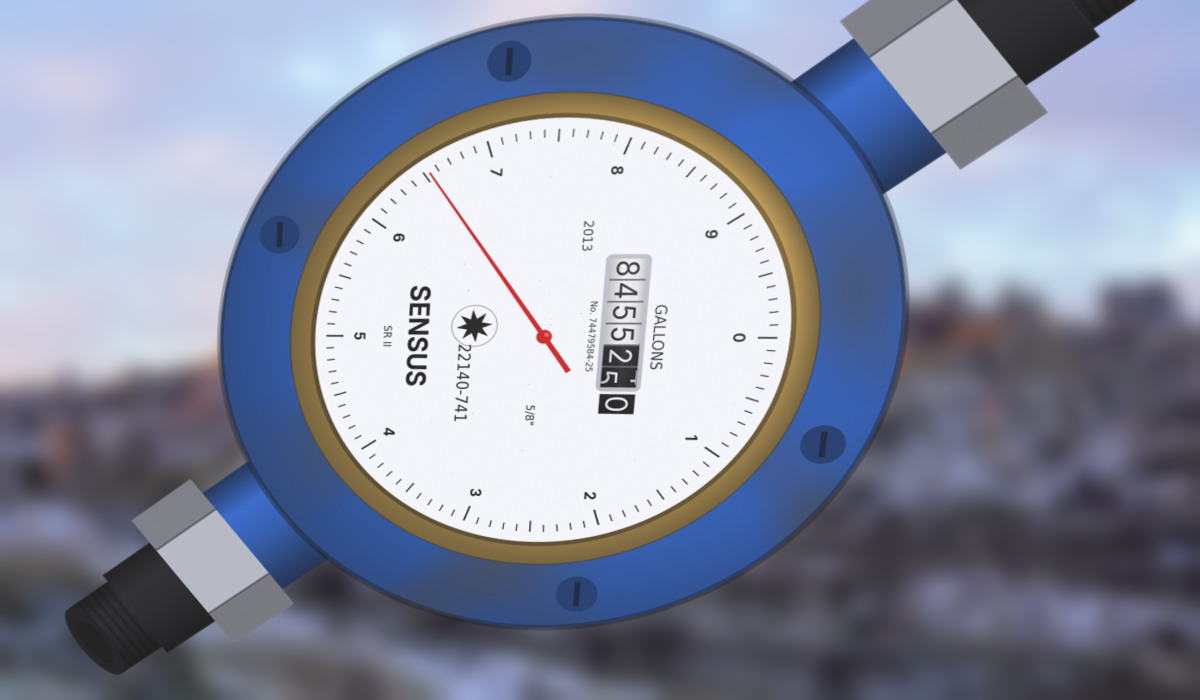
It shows 8455246.5; gal
